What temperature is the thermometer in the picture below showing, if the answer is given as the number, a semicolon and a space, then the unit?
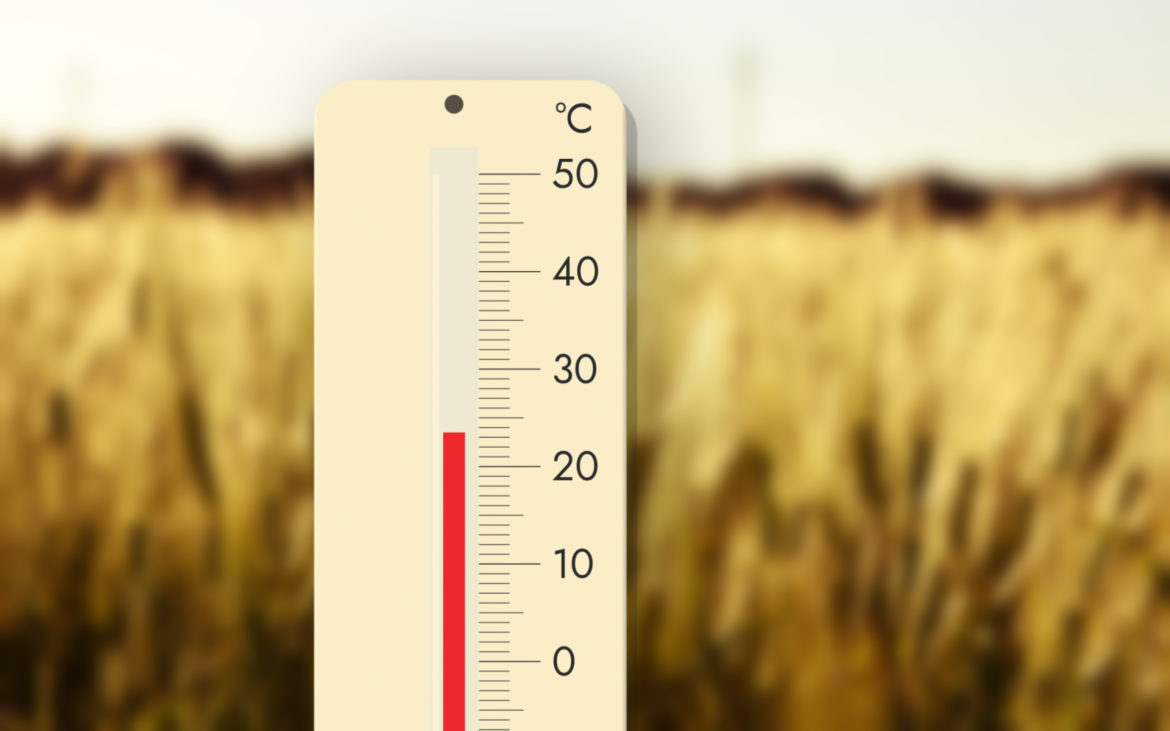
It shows 23.5; °C
